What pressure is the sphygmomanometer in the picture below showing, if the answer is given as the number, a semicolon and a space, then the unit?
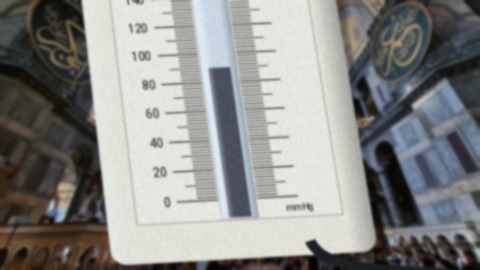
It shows 90; mmHg
